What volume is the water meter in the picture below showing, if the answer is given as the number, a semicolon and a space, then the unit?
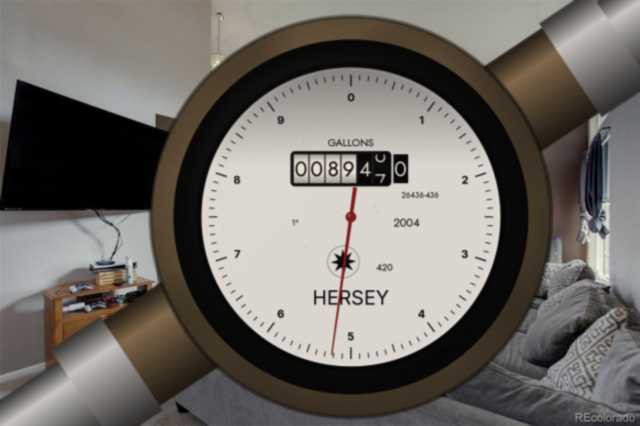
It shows 89465.2; gal
